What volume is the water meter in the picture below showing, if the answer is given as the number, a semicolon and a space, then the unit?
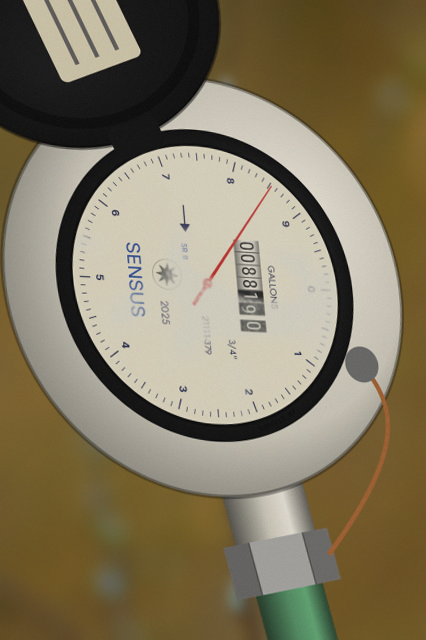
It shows 88188.5; gal
